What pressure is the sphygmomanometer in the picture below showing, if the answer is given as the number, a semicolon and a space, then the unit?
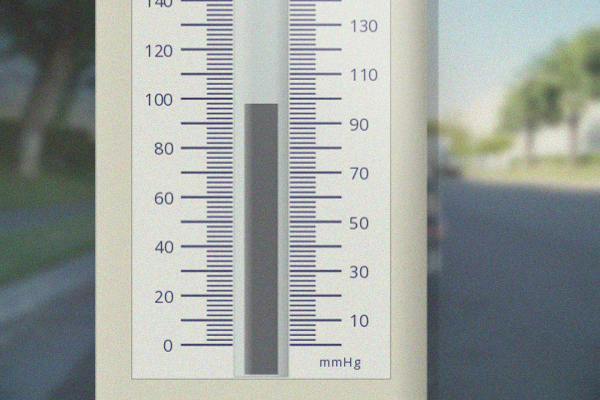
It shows 98; mmHg
